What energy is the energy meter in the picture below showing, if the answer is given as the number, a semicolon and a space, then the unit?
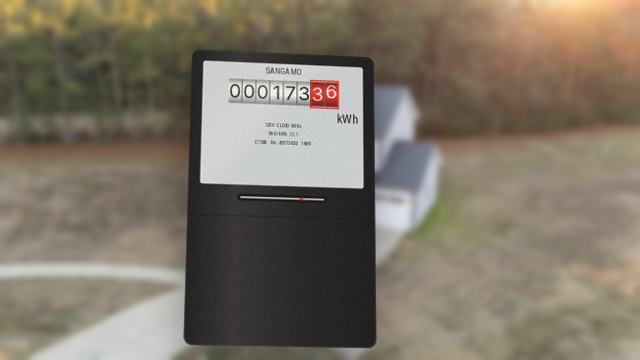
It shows 173.36; kWh
